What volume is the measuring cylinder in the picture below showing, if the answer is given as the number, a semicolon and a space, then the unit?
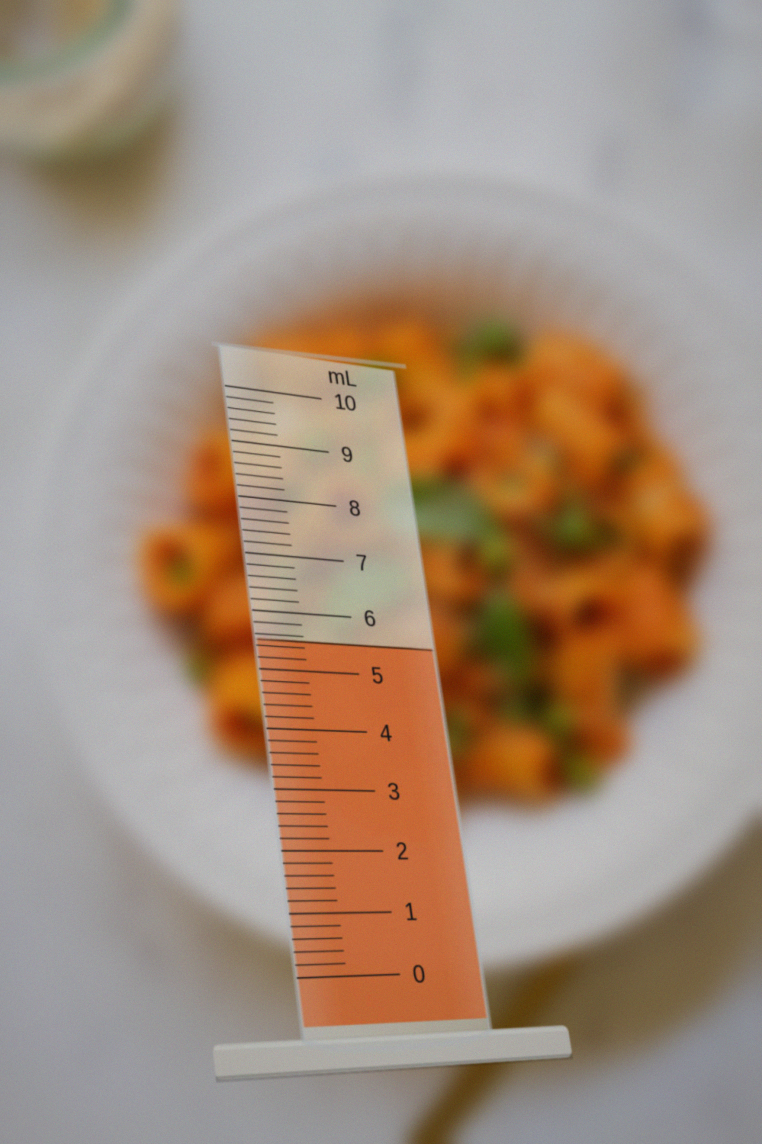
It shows 5.5; mL
